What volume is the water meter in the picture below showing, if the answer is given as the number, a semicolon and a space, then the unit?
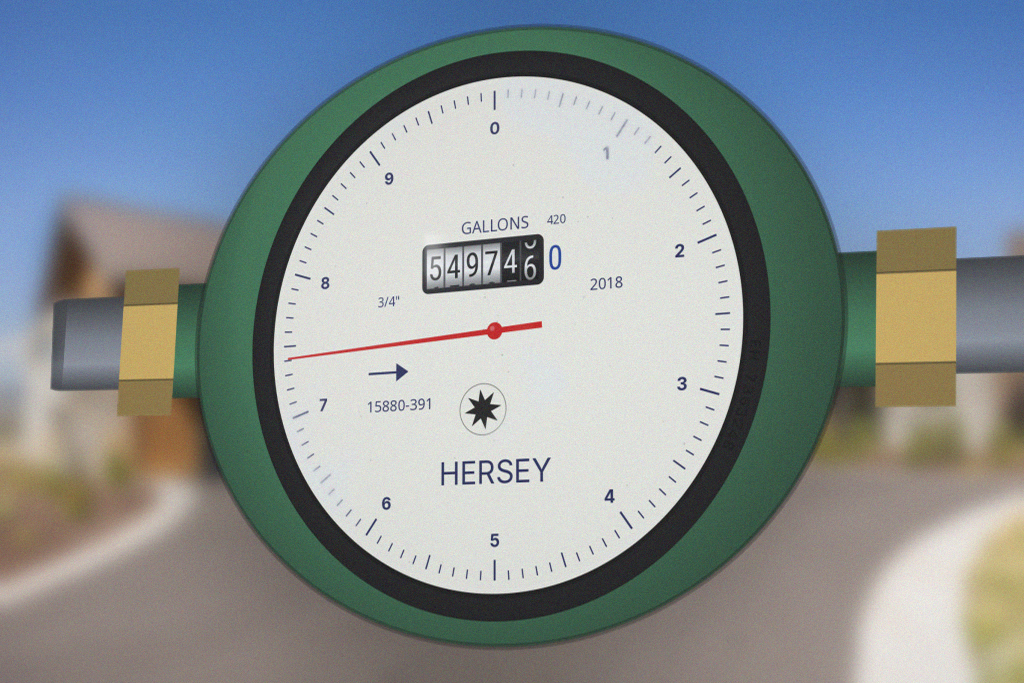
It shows 5497457.4; gal
